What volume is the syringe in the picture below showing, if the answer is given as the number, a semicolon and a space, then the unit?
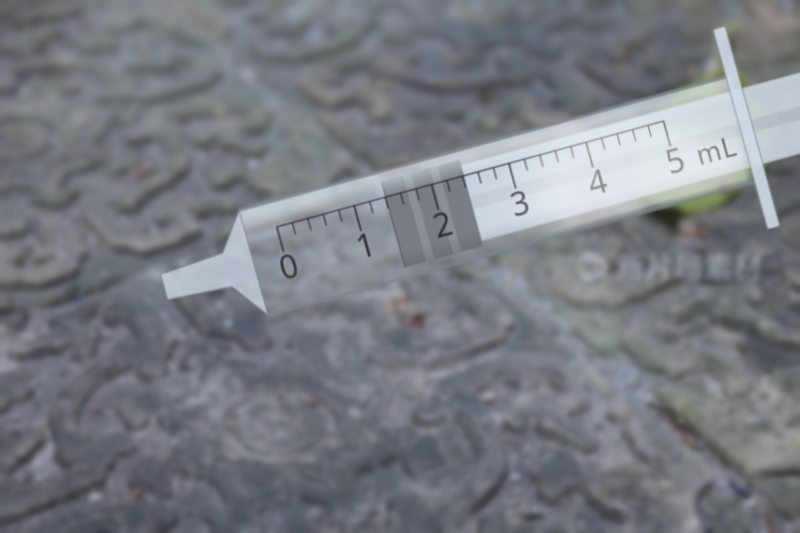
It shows 1.4; mL
